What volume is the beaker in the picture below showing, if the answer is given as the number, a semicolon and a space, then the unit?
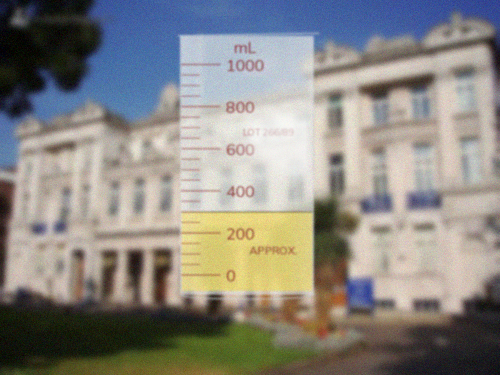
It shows 300; mL
